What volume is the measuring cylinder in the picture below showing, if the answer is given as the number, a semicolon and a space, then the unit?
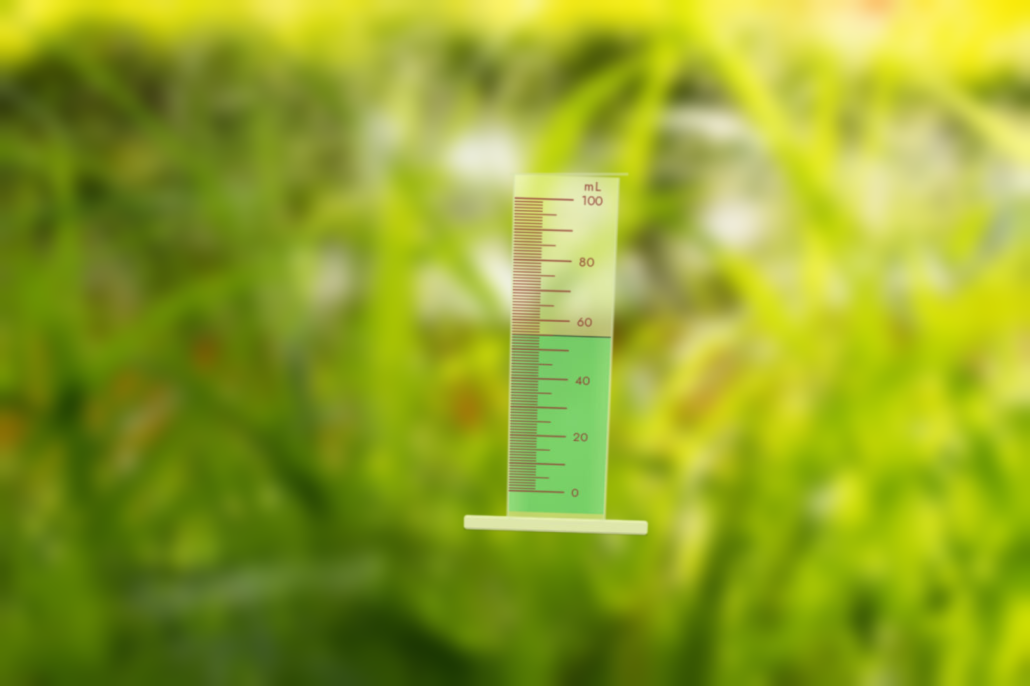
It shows 55; mL
